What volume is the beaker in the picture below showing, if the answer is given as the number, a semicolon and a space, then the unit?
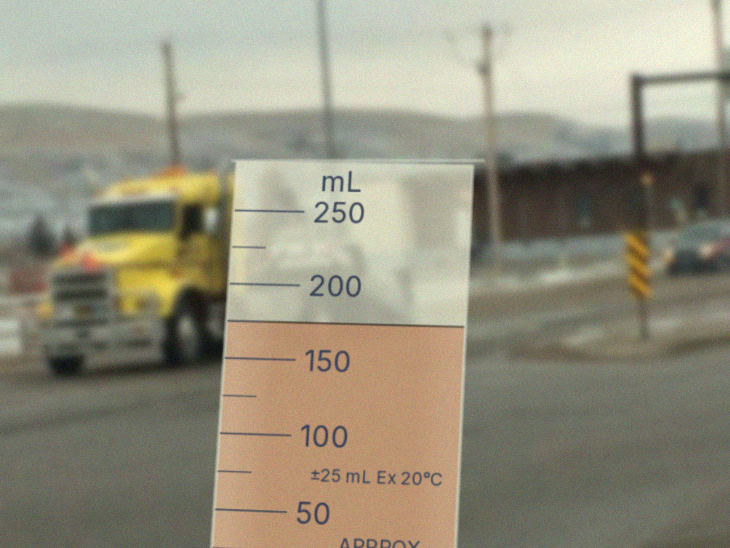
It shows 175; mL
